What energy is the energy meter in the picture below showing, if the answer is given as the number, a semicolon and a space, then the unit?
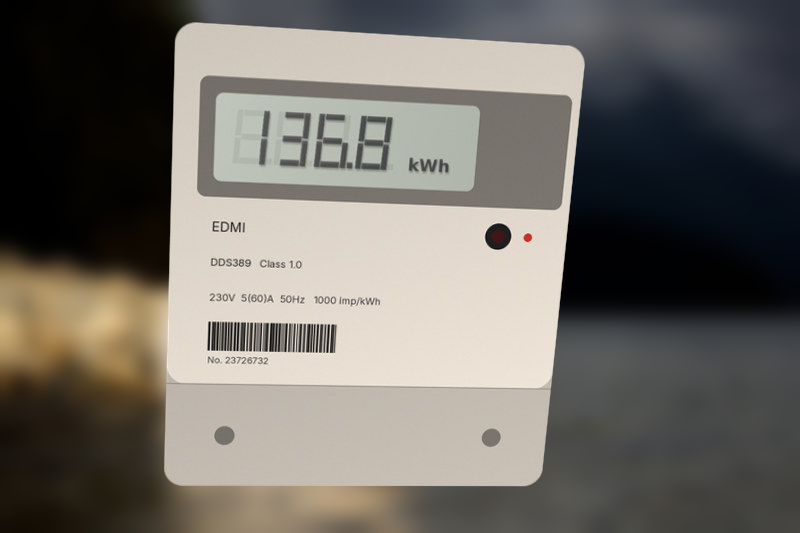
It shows 136.8; kWh
